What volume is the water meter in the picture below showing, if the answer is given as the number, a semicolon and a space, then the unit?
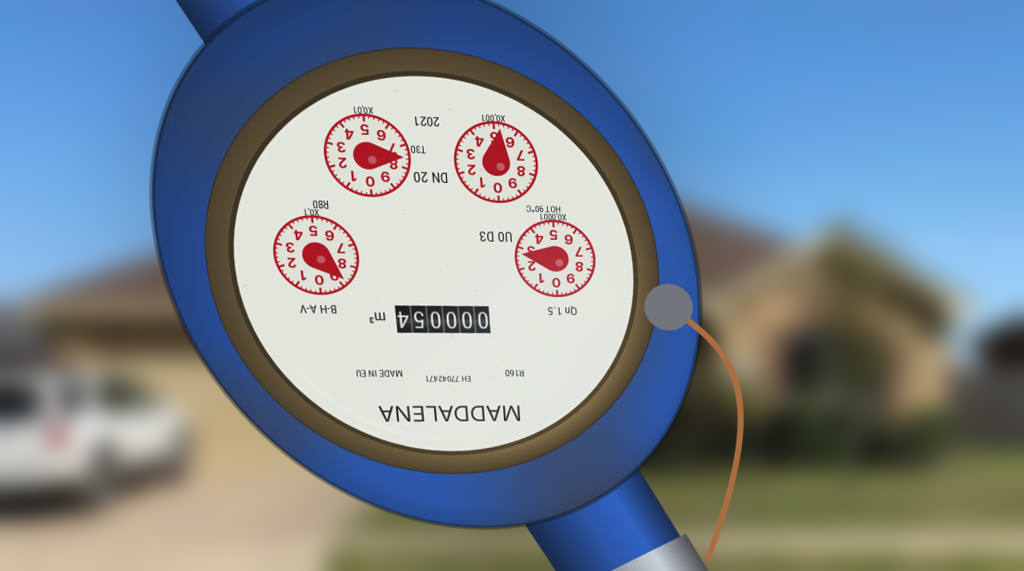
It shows 54.8752; m³
